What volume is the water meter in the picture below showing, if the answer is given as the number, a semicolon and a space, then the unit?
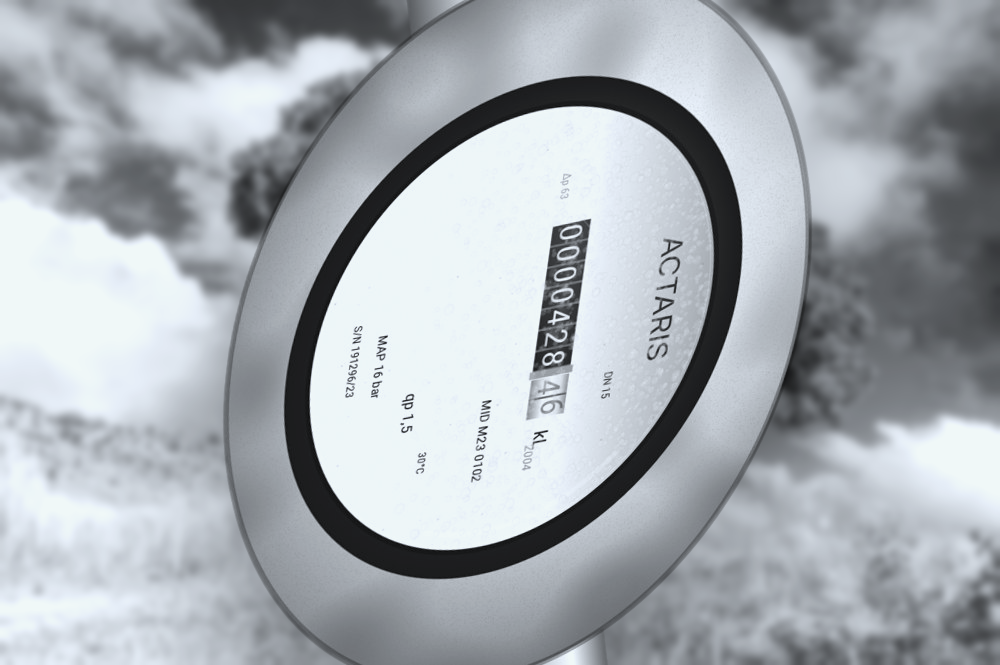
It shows 428.46; kL
